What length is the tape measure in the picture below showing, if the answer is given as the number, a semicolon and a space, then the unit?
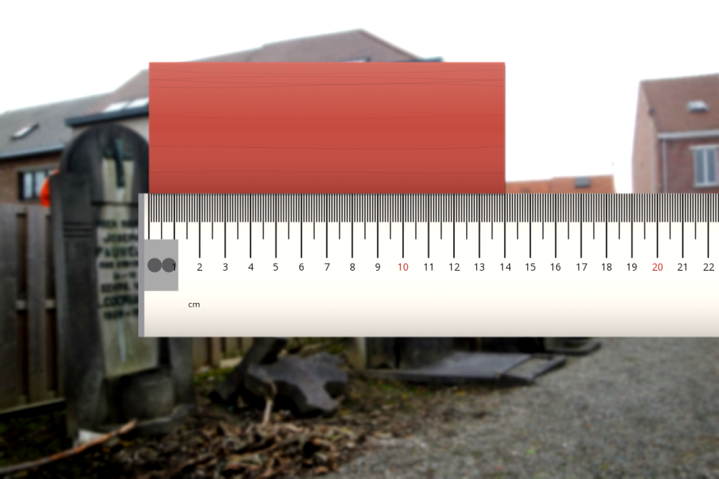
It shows 14; cm
